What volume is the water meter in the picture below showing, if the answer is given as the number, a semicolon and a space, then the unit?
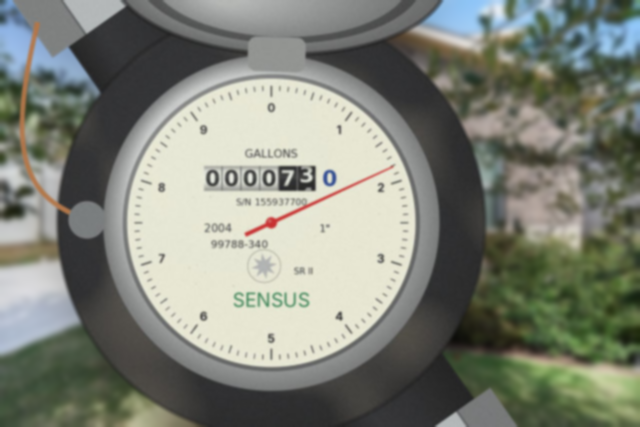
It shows 731.8; gal
